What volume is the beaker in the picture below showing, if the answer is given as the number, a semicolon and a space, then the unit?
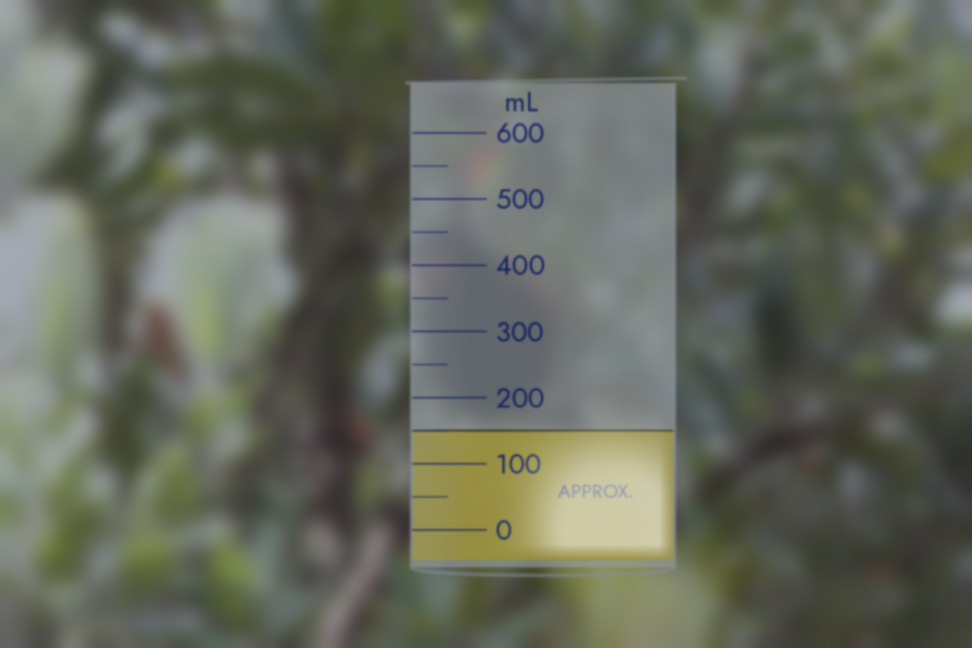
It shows 150; mL
